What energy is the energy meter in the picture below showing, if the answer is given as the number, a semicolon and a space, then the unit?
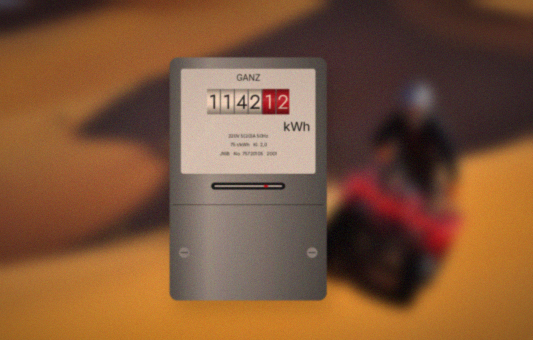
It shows 1142.12; kWh
